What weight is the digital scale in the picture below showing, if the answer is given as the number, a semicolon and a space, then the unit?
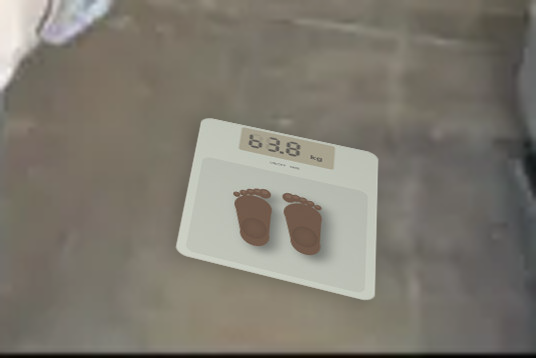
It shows 63.8; kg
